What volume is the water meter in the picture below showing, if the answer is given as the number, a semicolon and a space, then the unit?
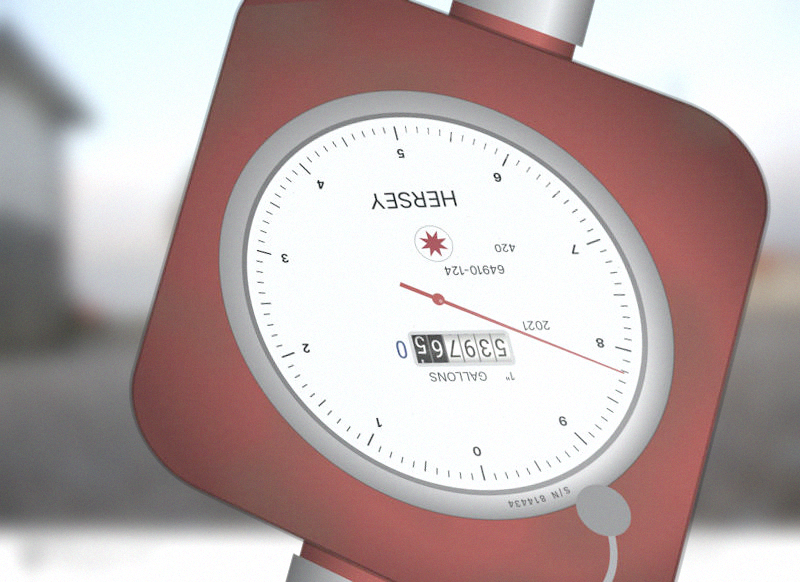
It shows 5397648.2; gal
